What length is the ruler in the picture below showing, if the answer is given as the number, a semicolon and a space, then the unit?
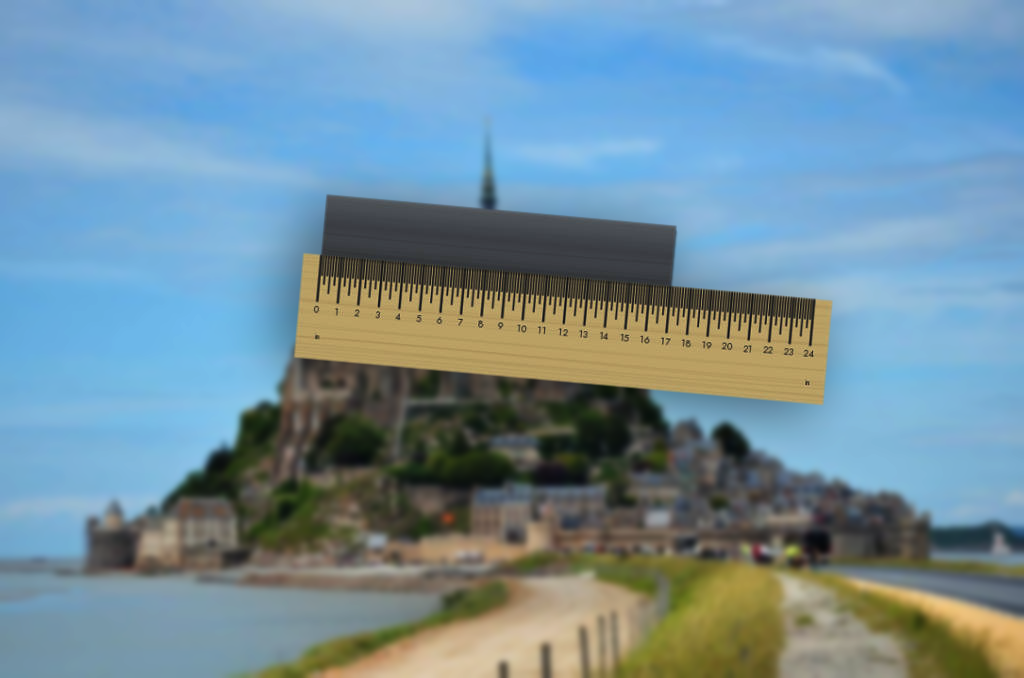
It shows 17; in
